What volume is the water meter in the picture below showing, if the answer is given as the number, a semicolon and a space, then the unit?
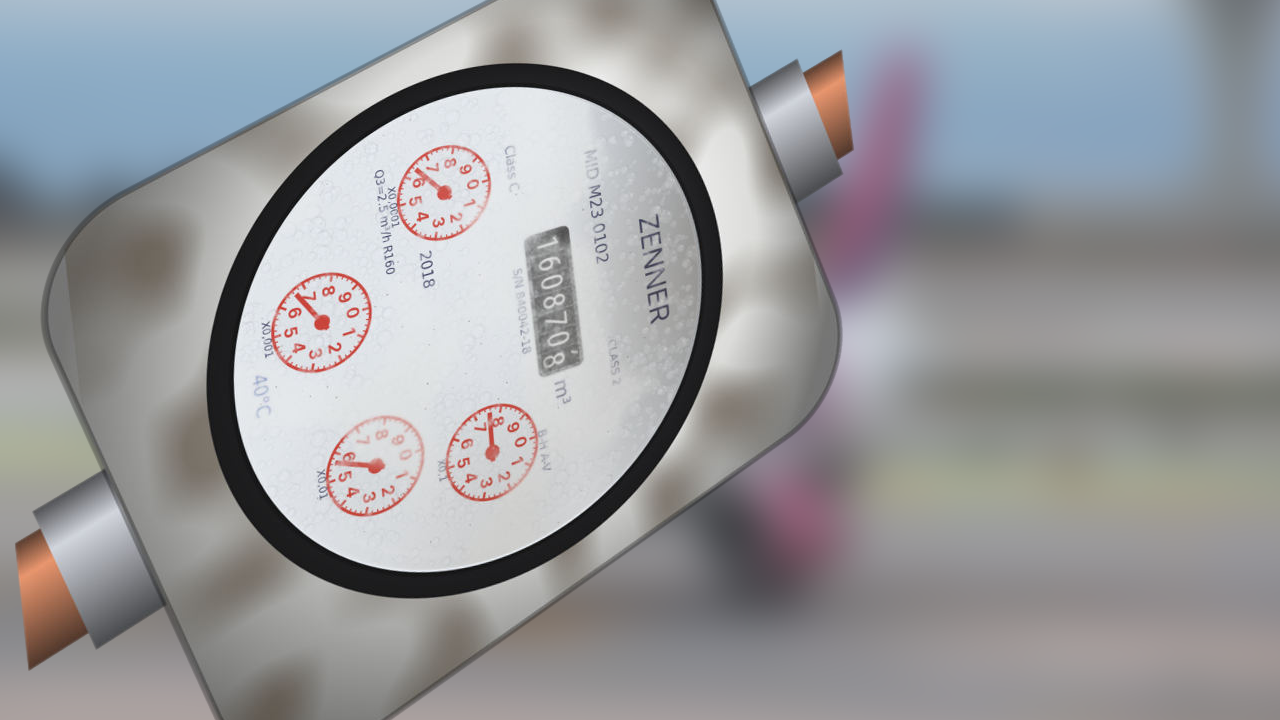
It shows 1608707.7566; m³
